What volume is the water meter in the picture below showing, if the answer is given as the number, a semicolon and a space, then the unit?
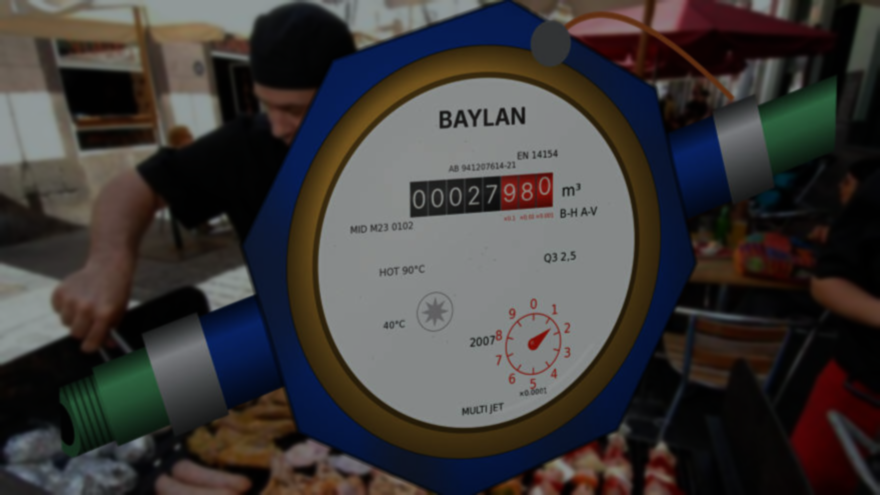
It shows 27.9801; m³
